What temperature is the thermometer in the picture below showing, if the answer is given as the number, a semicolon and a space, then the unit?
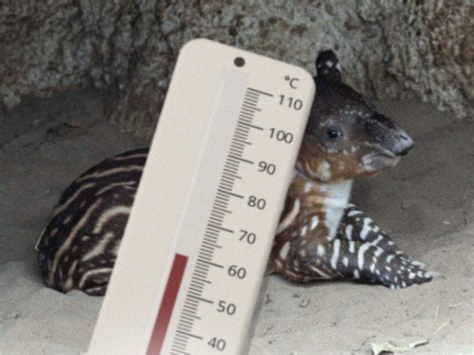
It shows 60; °C
